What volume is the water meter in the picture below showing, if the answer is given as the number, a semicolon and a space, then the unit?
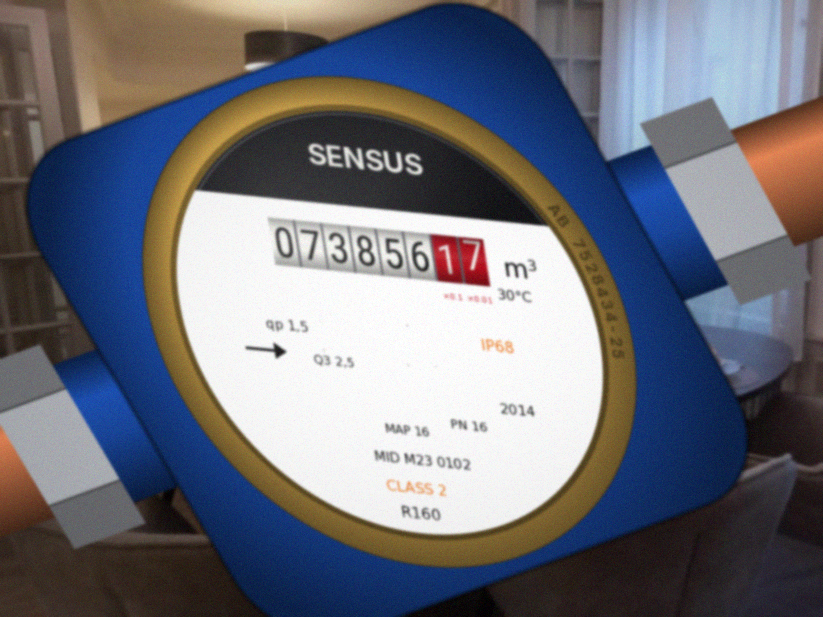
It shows 73856.17; m³
